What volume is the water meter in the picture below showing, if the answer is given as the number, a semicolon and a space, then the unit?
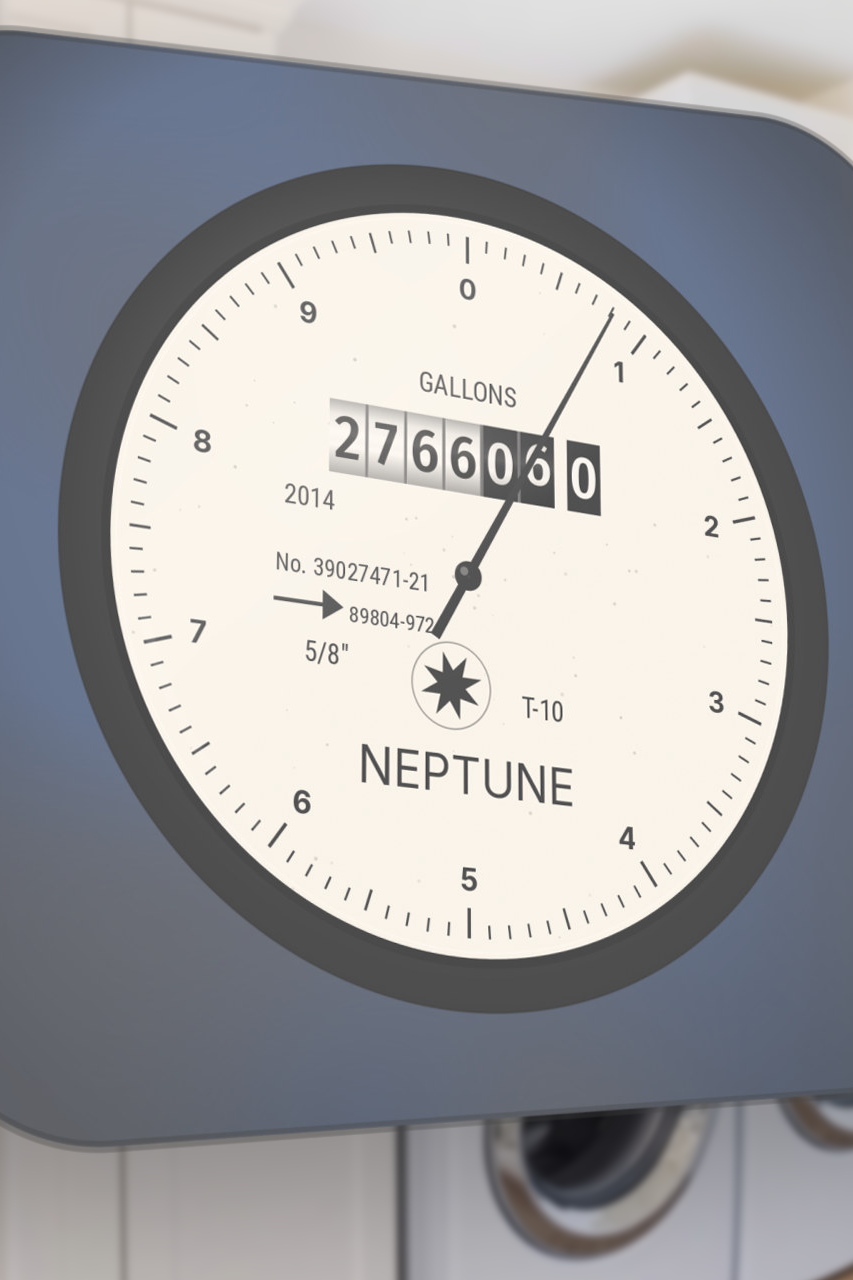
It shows 2766060.8; gal
